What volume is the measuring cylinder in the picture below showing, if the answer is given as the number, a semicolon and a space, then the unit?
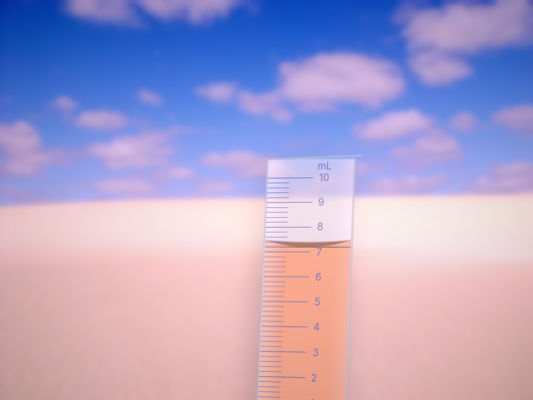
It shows 7.2; mL
